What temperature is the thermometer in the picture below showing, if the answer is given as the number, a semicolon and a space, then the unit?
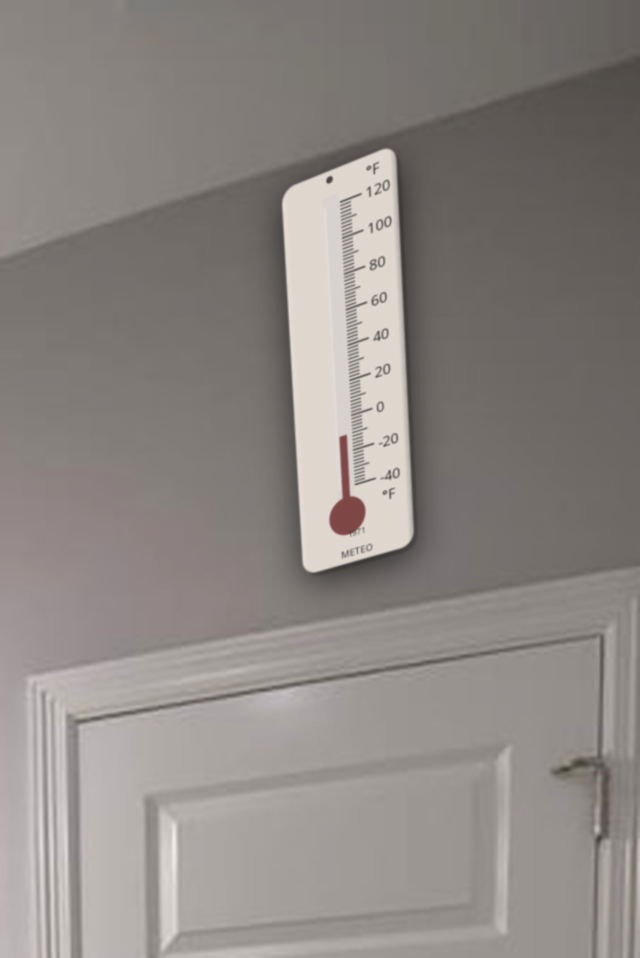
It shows -10; °F
